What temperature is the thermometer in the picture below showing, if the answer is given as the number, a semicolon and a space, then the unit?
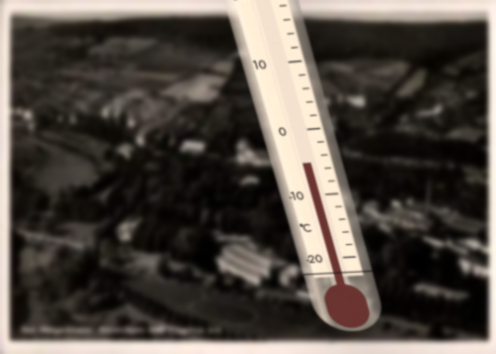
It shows -5; °C
